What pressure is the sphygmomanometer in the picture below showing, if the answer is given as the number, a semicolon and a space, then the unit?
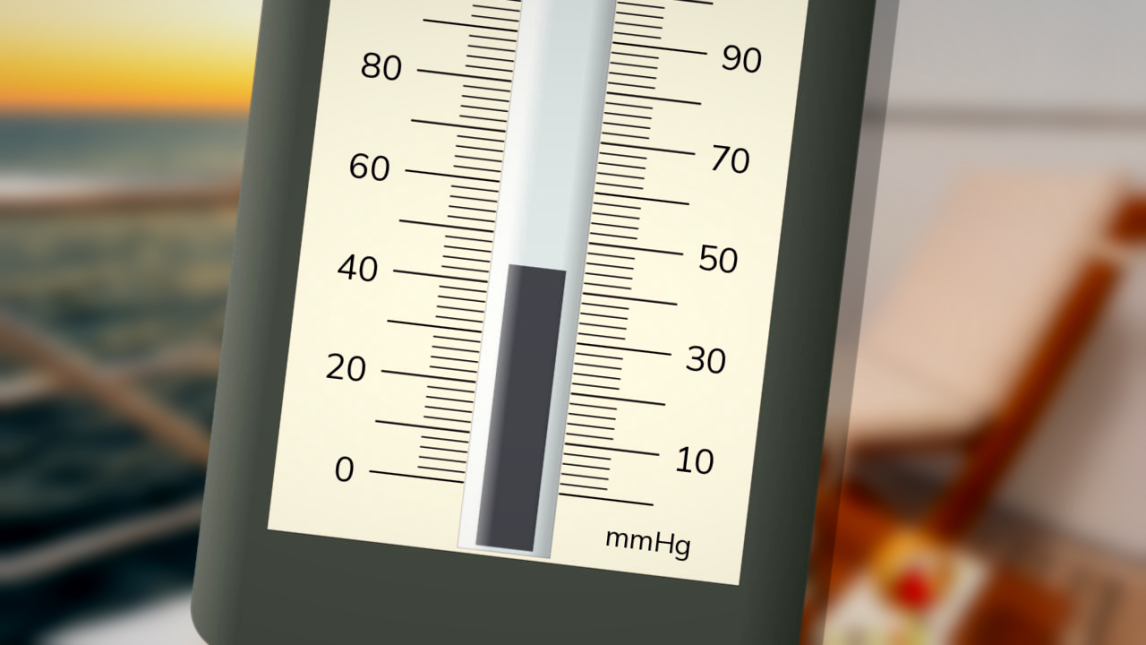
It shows 44; mmHg
